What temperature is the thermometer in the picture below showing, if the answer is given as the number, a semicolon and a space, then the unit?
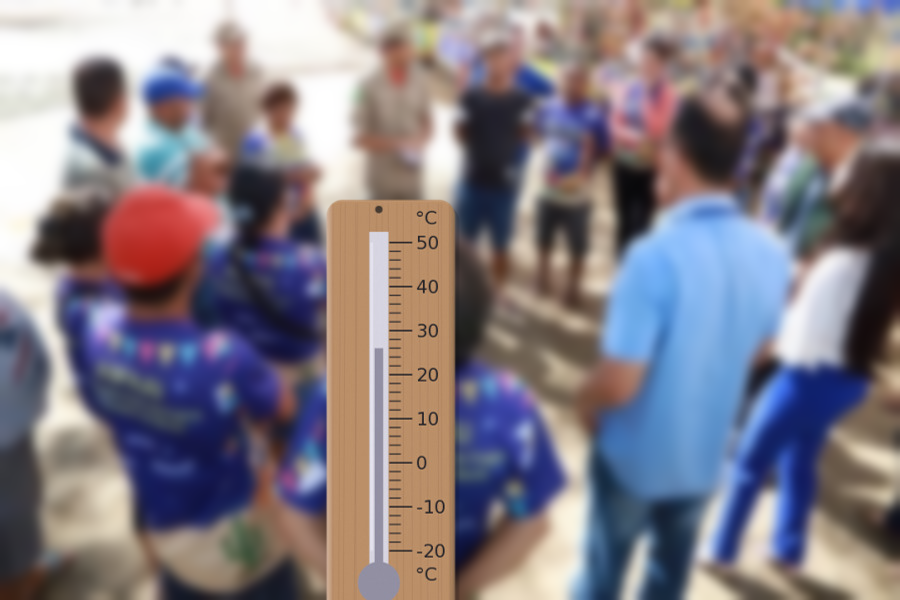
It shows 26; °C
